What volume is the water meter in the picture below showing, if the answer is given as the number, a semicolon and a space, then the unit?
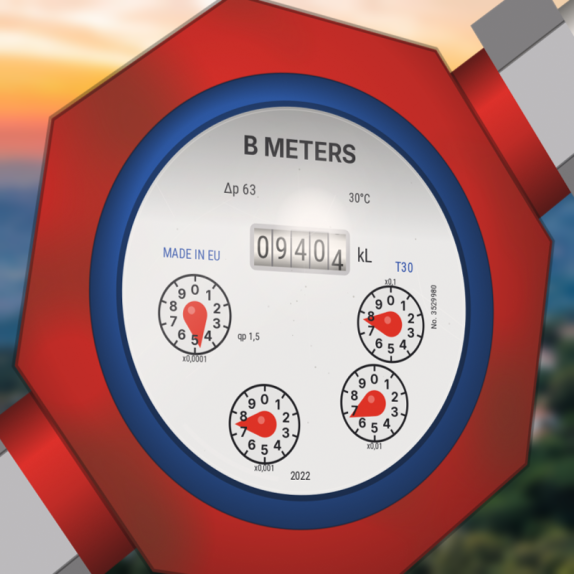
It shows 9403.7674; kL
